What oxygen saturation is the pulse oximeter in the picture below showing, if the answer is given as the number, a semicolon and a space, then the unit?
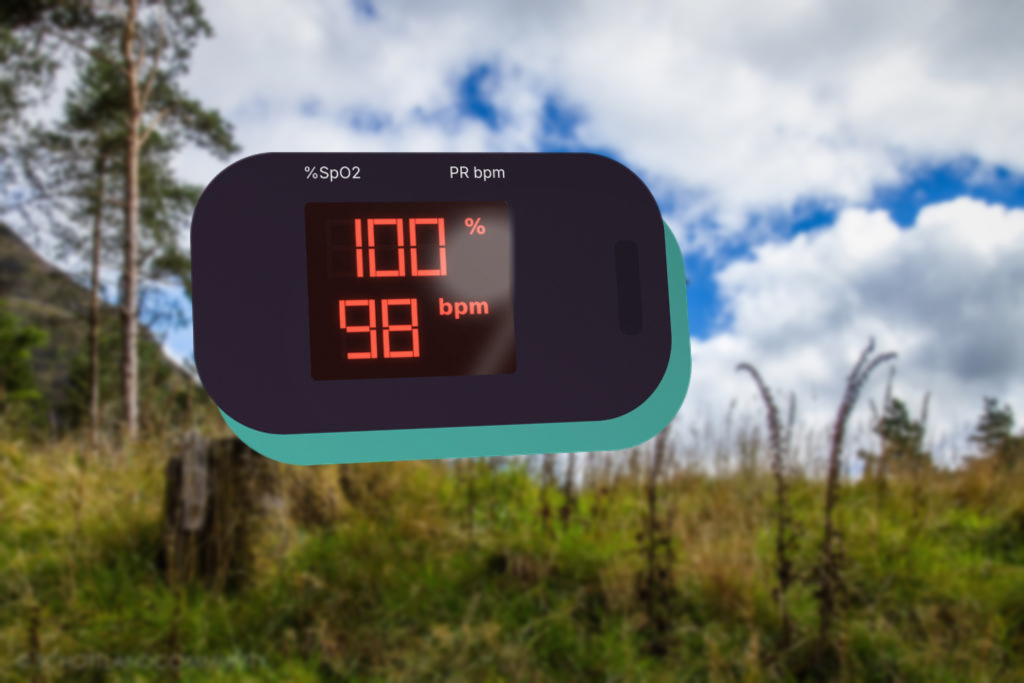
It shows 100; %
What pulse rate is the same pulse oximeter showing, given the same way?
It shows 98; bpm
